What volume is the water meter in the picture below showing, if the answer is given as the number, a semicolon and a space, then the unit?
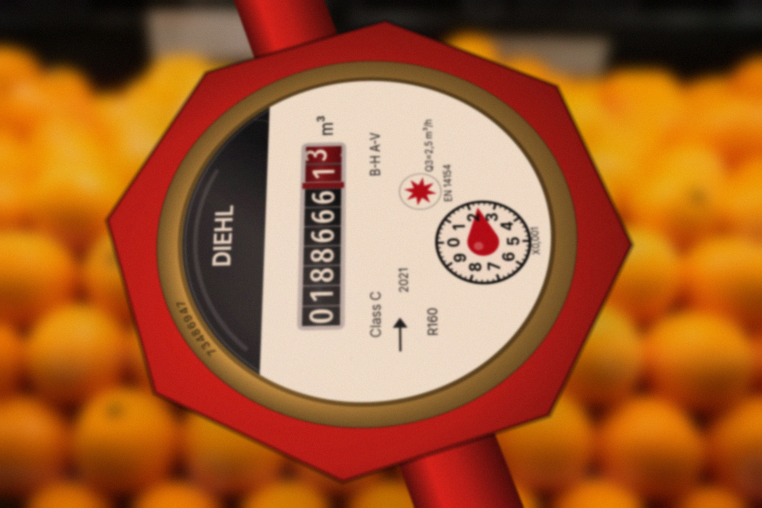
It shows 188666.132; m³
